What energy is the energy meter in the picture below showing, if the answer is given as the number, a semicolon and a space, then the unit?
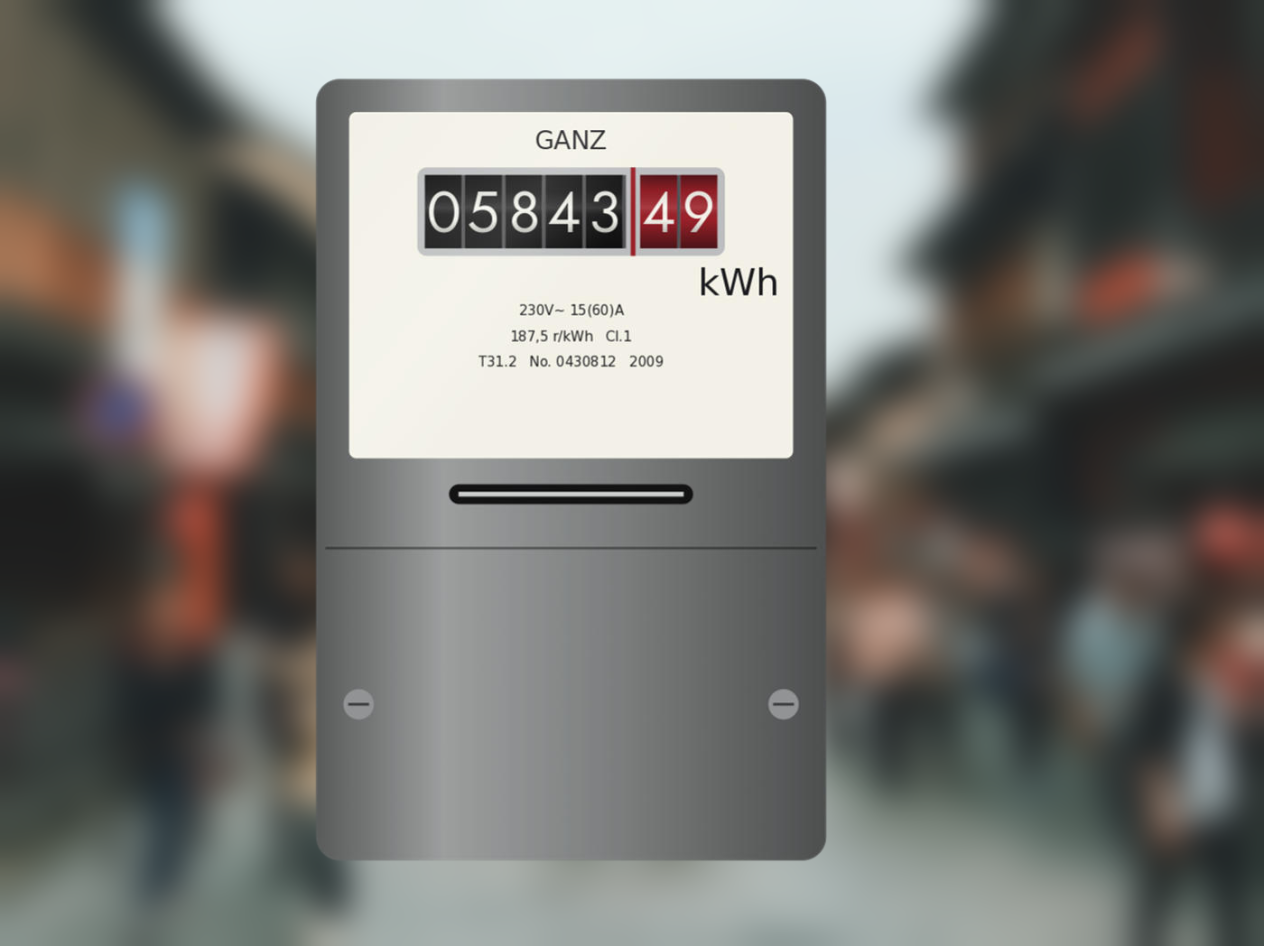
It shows 5843.49; kWh
